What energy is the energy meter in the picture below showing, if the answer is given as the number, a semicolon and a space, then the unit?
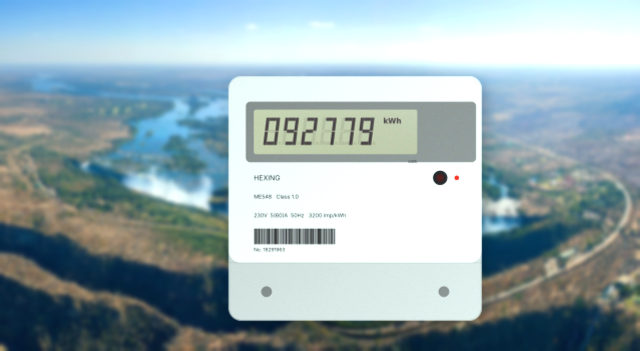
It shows 92779; kWh
